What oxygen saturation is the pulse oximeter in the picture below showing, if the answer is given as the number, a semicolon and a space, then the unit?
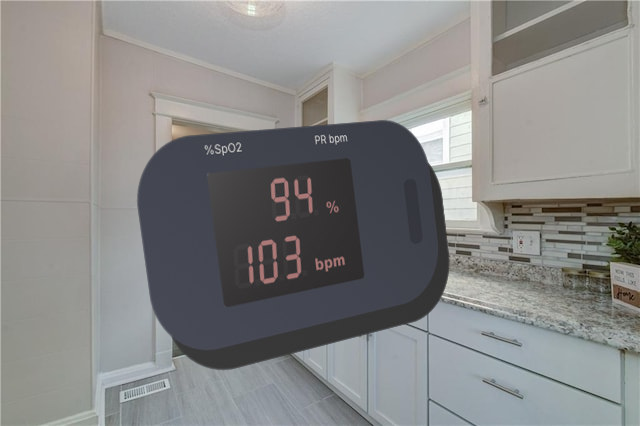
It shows 94; %
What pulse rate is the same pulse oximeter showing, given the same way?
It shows 103; bpm
